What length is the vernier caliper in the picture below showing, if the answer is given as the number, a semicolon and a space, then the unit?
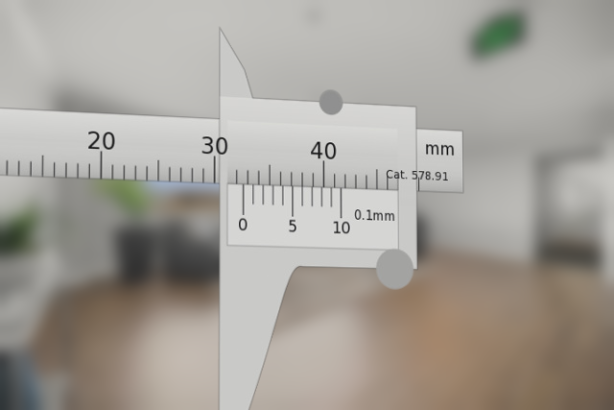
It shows 32.6; mm
